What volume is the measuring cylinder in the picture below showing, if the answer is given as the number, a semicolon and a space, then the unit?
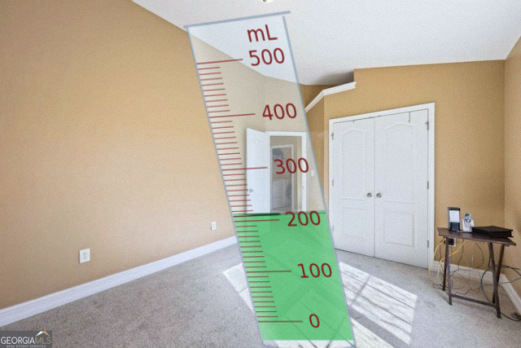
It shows 210; mL
